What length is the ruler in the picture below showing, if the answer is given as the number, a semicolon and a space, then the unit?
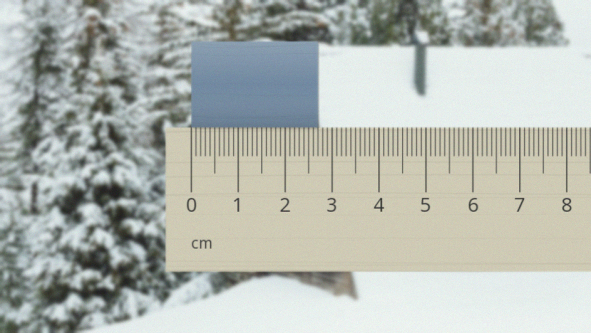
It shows 2.7; cm
